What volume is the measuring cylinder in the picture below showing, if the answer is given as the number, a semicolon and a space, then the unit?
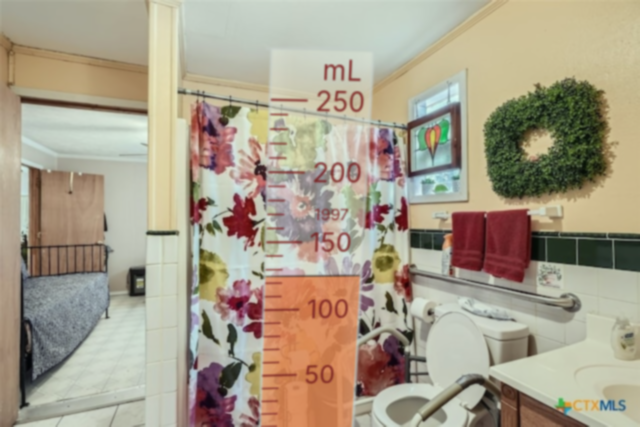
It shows 125; mL
